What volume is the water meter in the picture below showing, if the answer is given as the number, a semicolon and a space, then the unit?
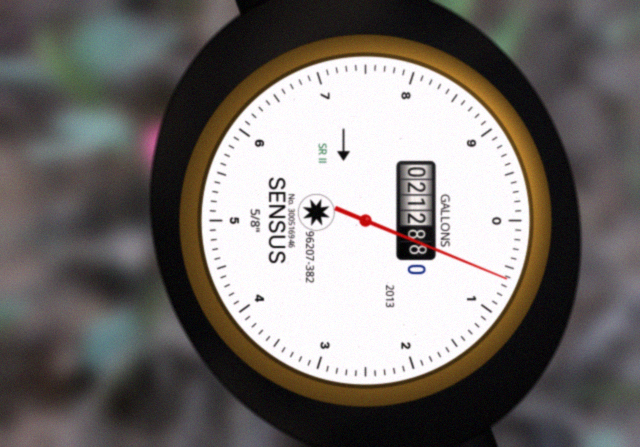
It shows 212880.6; gal
